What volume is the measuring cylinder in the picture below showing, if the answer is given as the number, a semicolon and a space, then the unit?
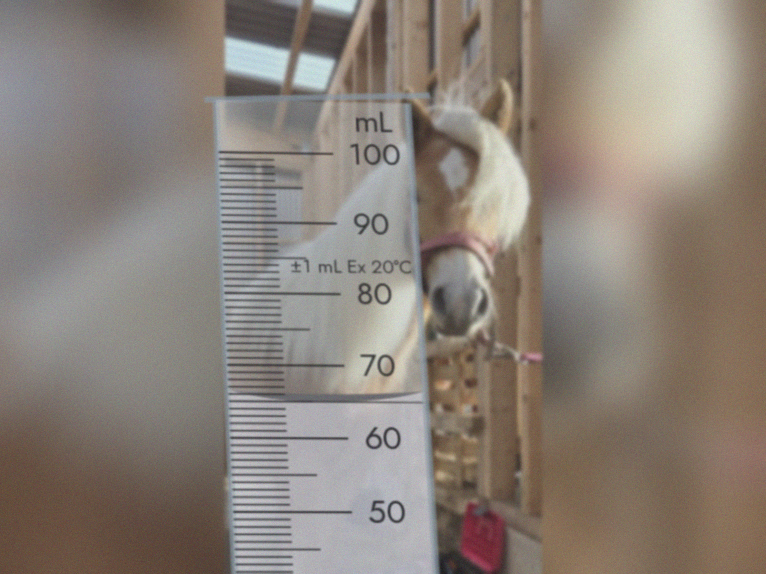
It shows 65; mL
